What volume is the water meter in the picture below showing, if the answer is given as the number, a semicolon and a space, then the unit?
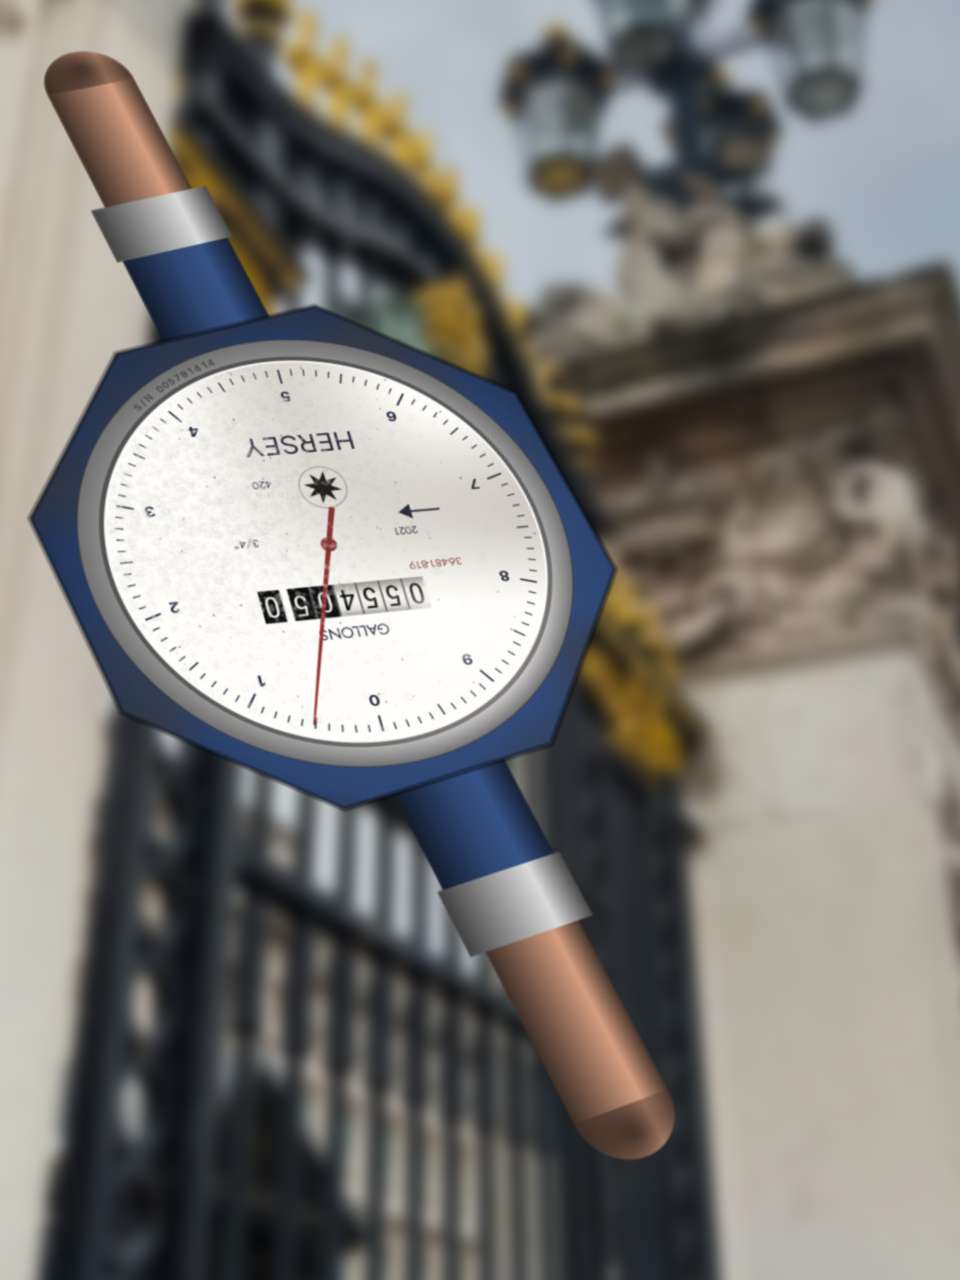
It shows 554050.5; gal
